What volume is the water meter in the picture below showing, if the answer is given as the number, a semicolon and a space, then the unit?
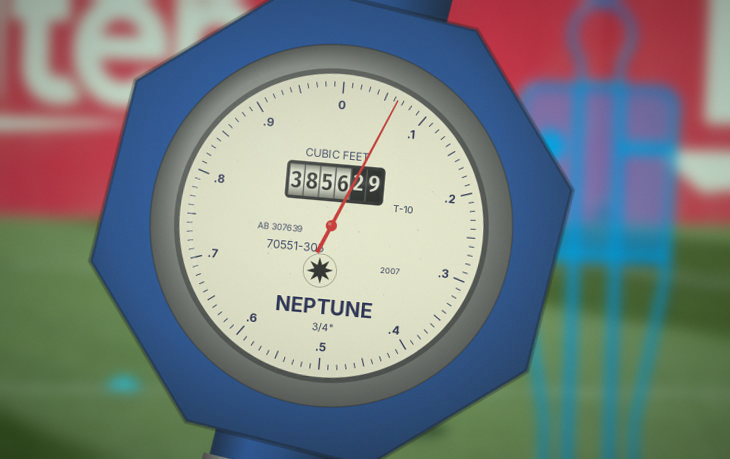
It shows 385629.06; ft³
